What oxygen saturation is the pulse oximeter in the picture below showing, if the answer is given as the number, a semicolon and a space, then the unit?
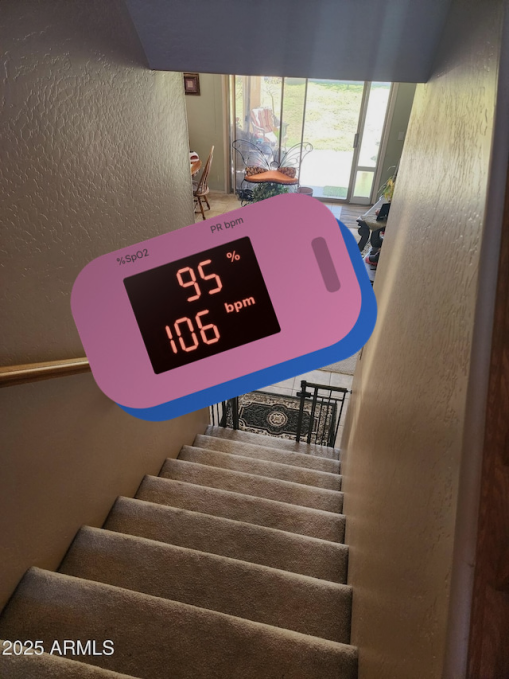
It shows 95; %
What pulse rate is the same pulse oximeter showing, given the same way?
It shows 106; bpm
